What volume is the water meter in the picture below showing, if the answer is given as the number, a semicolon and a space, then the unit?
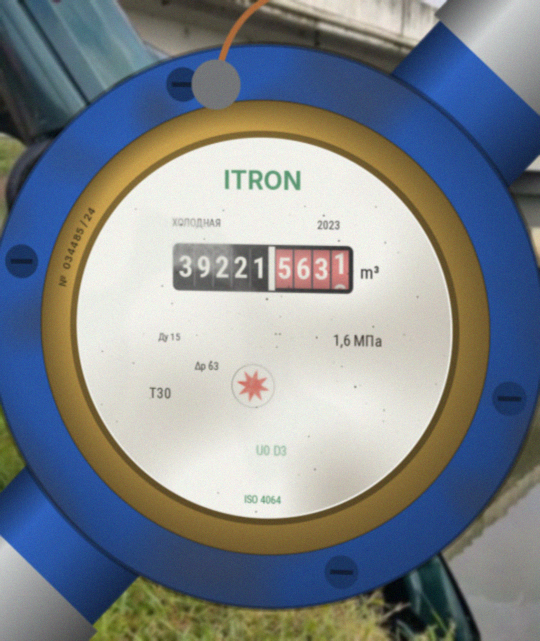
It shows 39221.5631; m³
